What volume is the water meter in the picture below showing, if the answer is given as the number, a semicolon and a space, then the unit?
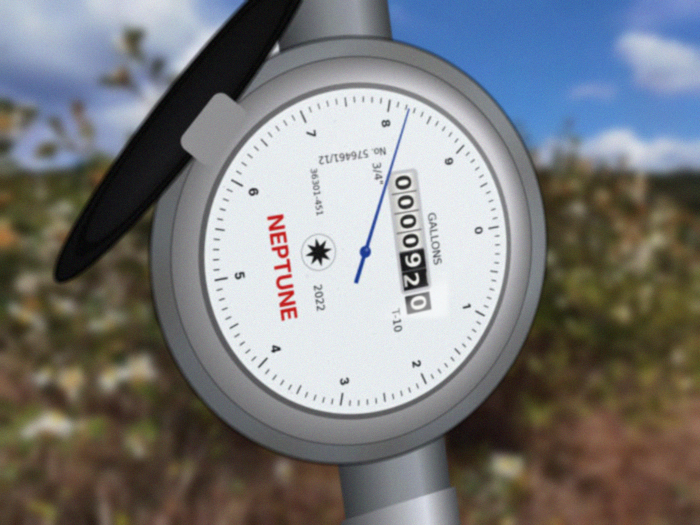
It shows 918.2; gal
